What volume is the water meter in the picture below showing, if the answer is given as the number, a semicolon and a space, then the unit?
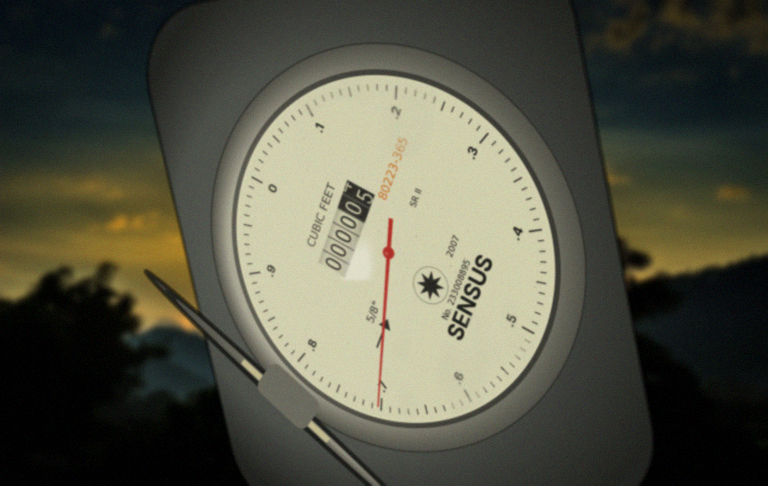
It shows 4.70; ft³
